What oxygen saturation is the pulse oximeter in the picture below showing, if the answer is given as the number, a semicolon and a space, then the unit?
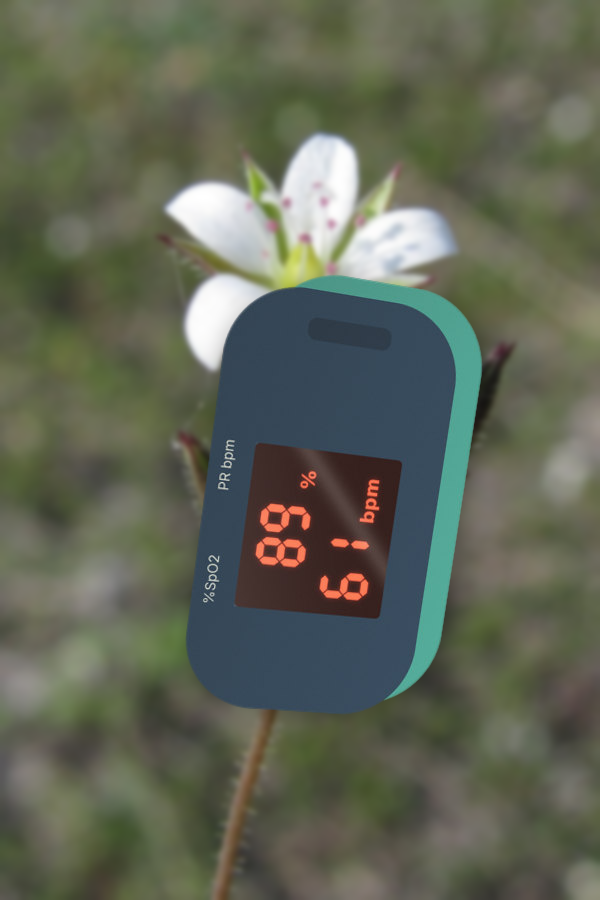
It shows 89; %
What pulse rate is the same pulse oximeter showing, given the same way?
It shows 61; bpm
